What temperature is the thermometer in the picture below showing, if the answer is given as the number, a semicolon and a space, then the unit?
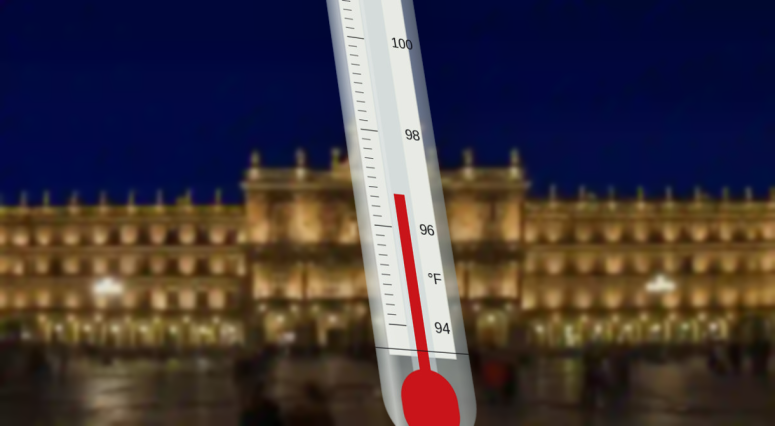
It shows 96.7; °F
